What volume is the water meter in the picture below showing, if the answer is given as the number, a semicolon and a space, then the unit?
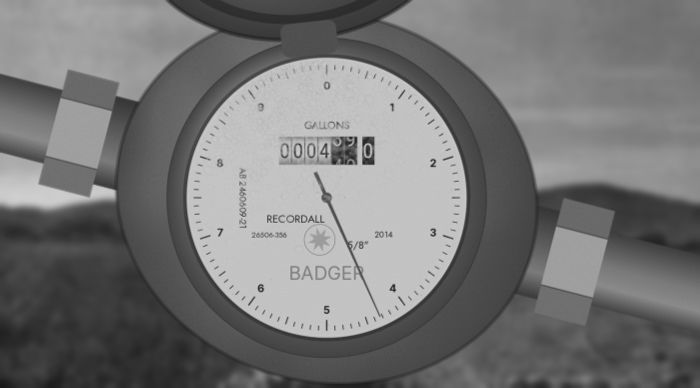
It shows 4394.3; gal
